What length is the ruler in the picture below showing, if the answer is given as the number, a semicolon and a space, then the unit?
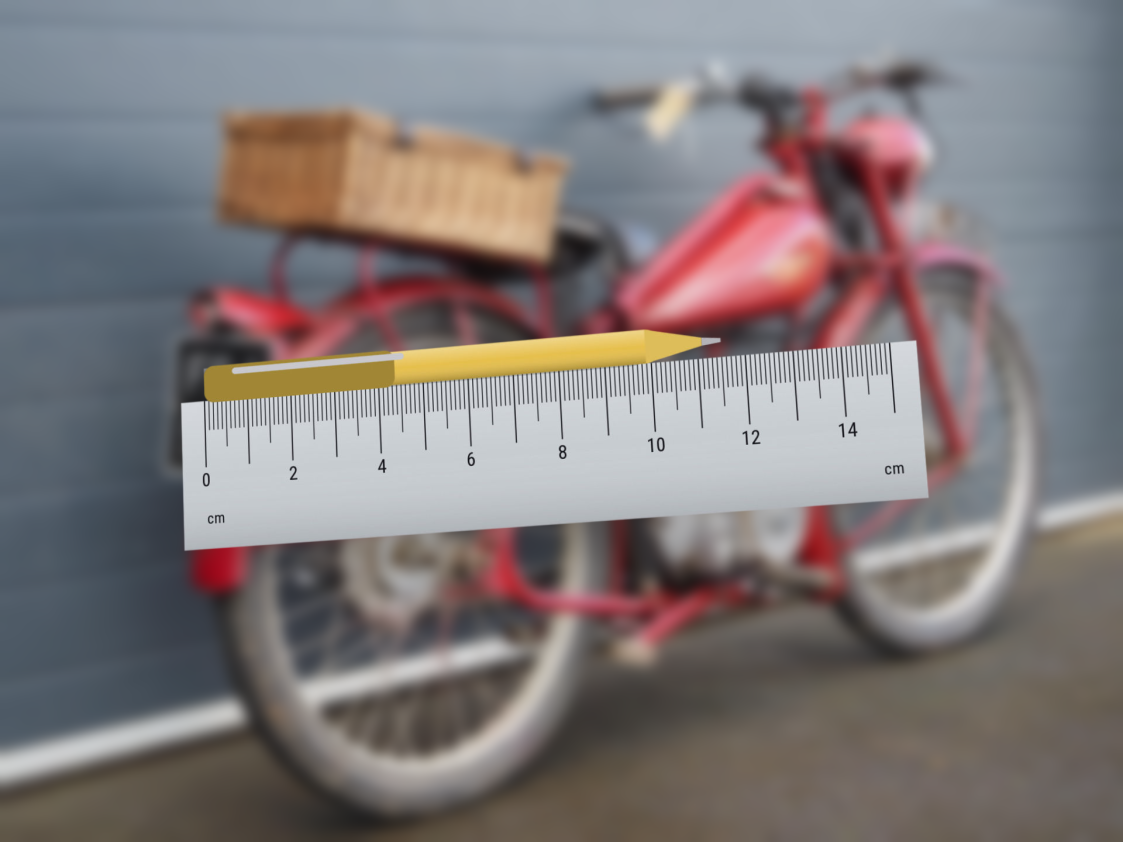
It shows 11.5; cm
